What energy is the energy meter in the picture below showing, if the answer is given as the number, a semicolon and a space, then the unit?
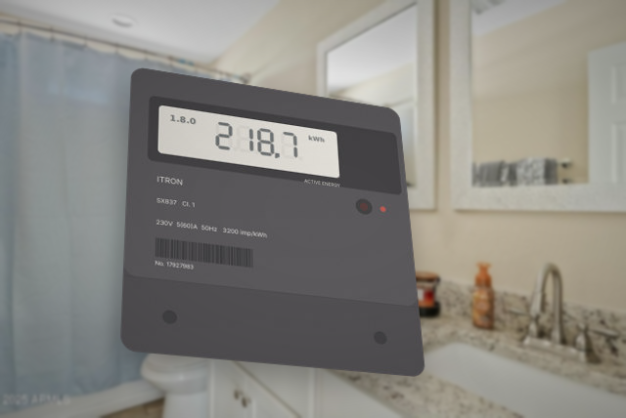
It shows 218.7; kWh
